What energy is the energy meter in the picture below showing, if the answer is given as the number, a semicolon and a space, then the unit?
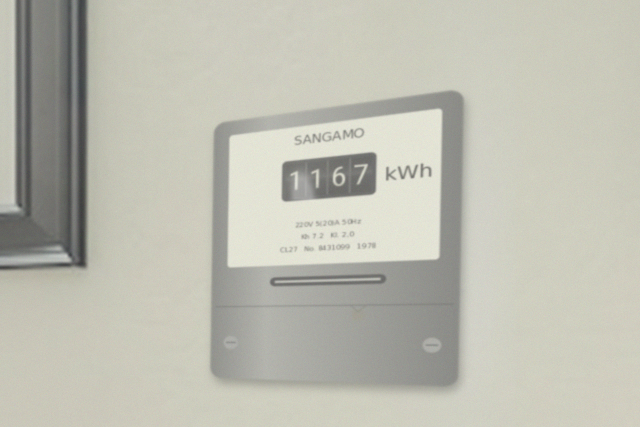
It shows 1167; kWh
